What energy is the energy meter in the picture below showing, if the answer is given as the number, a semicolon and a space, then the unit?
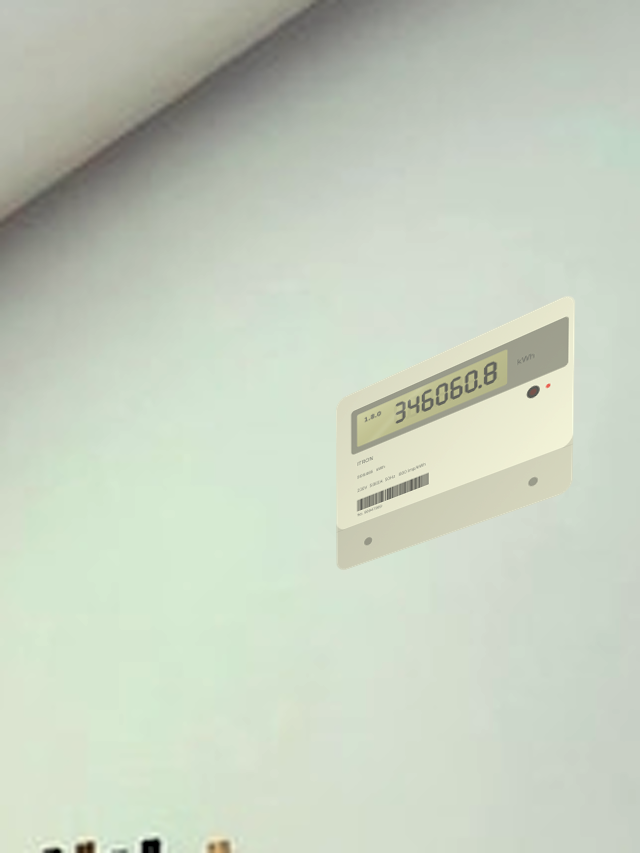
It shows 346060.8; kWh
